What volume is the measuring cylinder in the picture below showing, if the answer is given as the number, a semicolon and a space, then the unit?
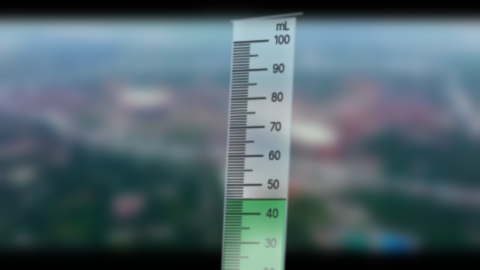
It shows 45; mL
